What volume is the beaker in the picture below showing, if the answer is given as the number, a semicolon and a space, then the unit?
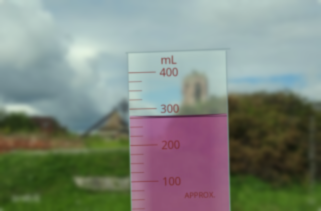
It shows 275; mL
